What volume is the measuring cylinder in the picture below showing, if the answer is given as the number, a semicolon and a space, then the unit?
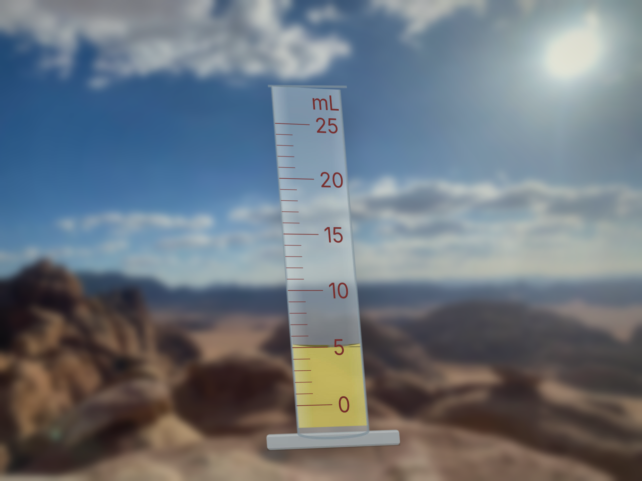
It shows 5; mL
